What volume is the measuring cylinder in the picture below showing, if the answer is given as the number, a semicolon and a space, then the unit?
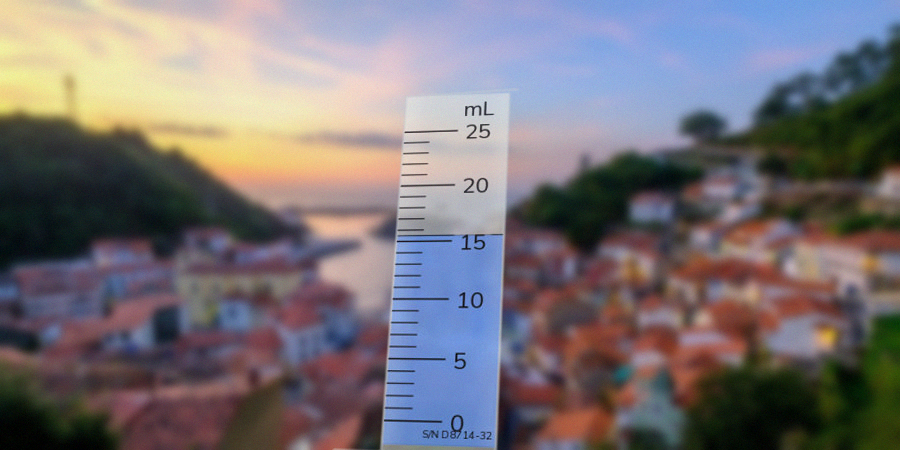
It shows 15.5; mL
